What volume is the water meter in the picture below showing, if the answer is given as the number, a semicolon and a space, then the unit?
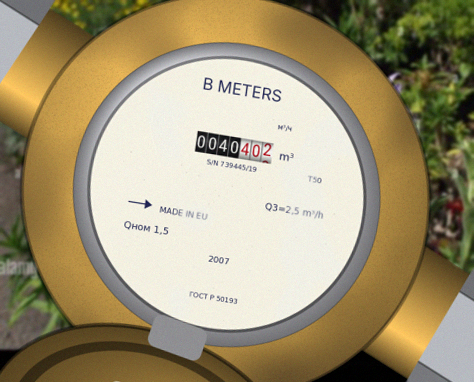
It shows 40.402; m³
